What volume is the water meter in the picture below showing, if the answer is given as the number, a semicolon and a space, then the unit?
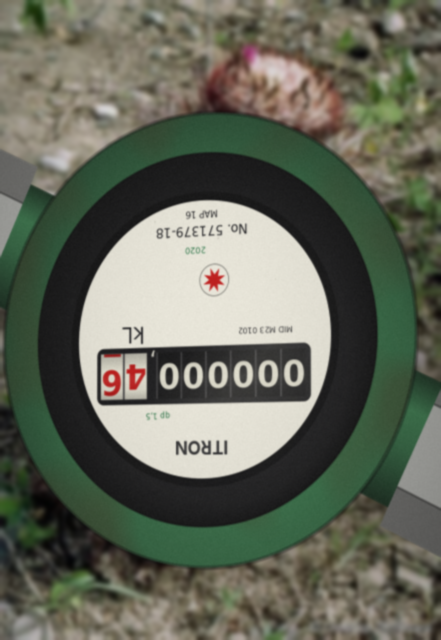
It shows 0.46; kL
